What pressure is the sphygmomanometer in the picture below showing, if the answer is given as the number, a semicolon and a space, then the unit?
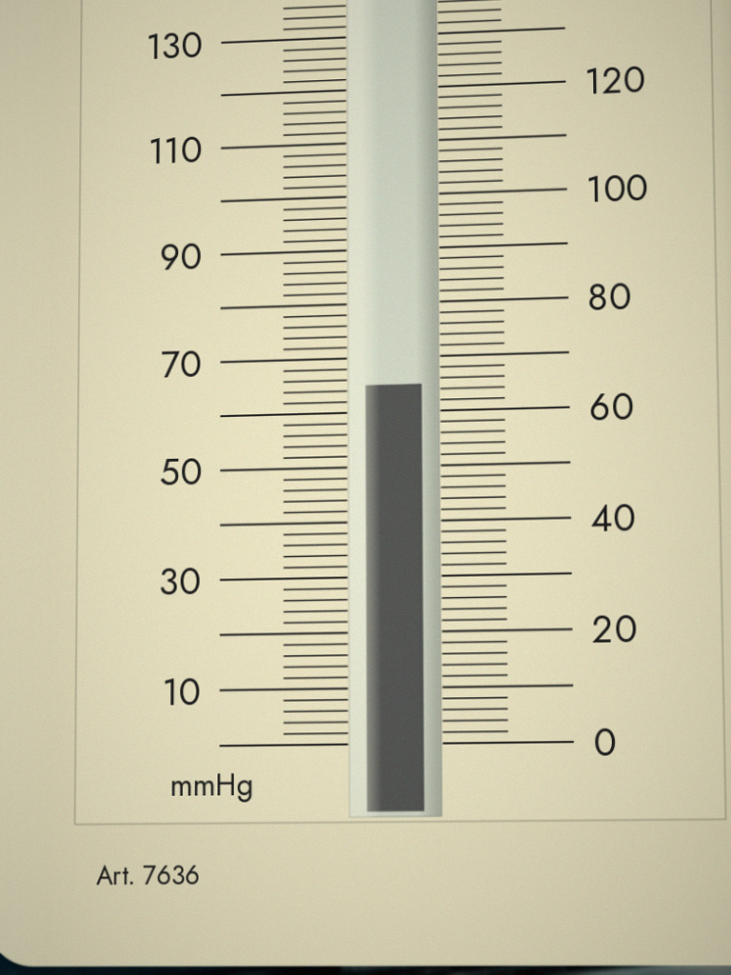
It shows 65; mmHg
